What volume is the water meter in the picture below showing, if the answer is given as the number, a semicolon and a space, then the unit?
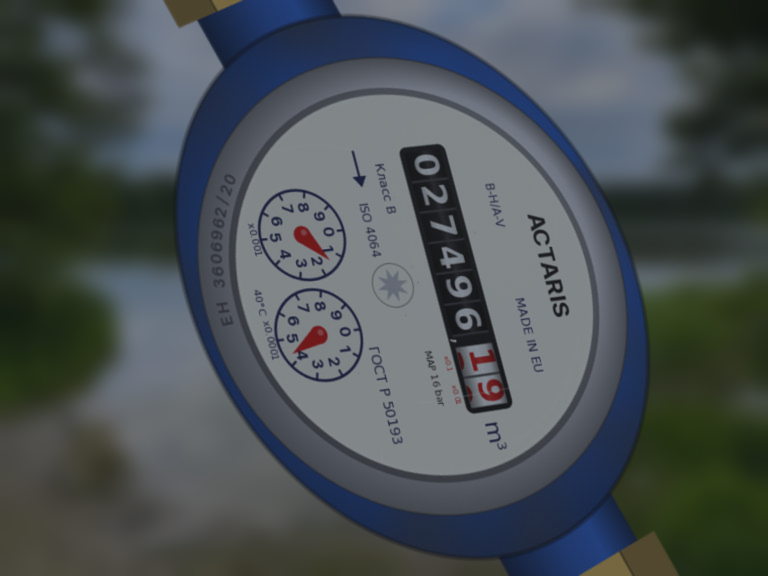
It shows 27496.1914; m³
